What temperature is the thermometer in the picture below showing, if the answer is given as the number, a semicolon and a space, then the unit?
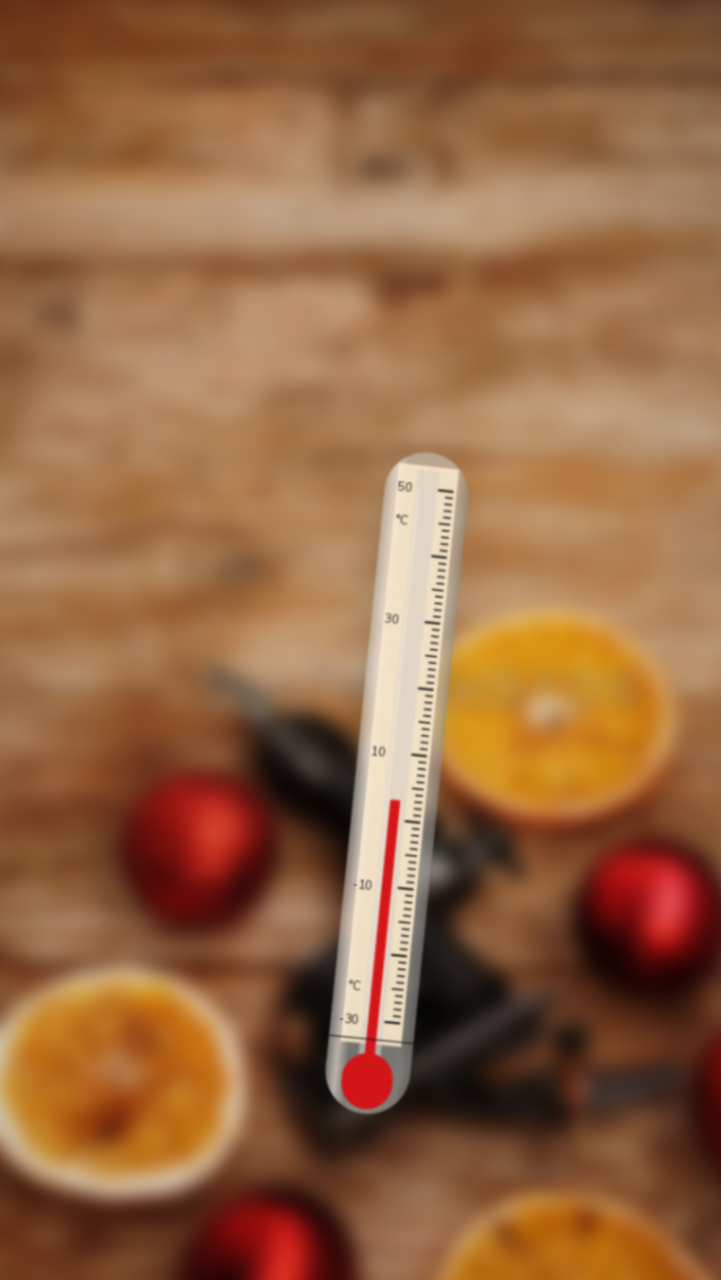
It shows 3; °C
